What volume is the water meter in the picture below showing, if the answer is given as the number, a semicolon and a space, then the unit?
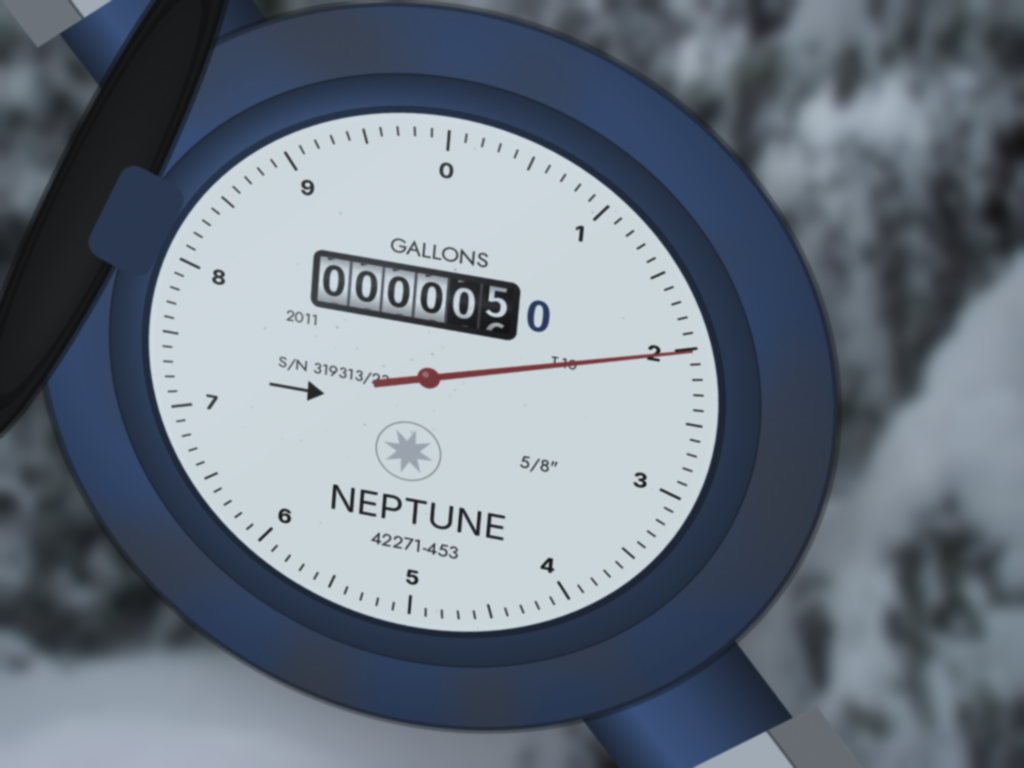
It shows 52.0; gal
